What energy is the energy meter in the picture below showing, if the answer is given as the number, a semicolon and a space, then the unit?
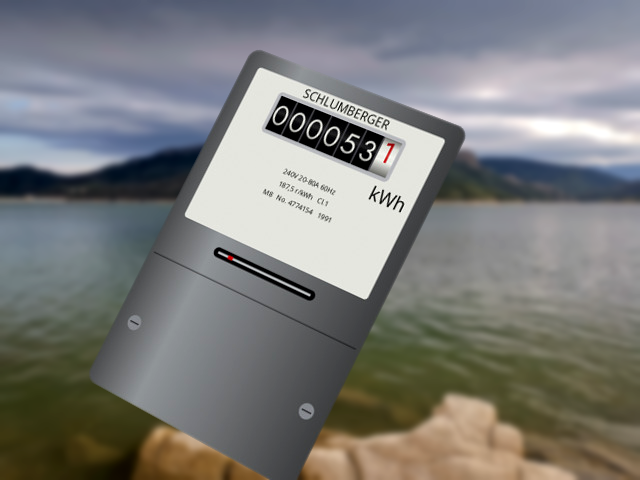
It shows 53.1; kWh
